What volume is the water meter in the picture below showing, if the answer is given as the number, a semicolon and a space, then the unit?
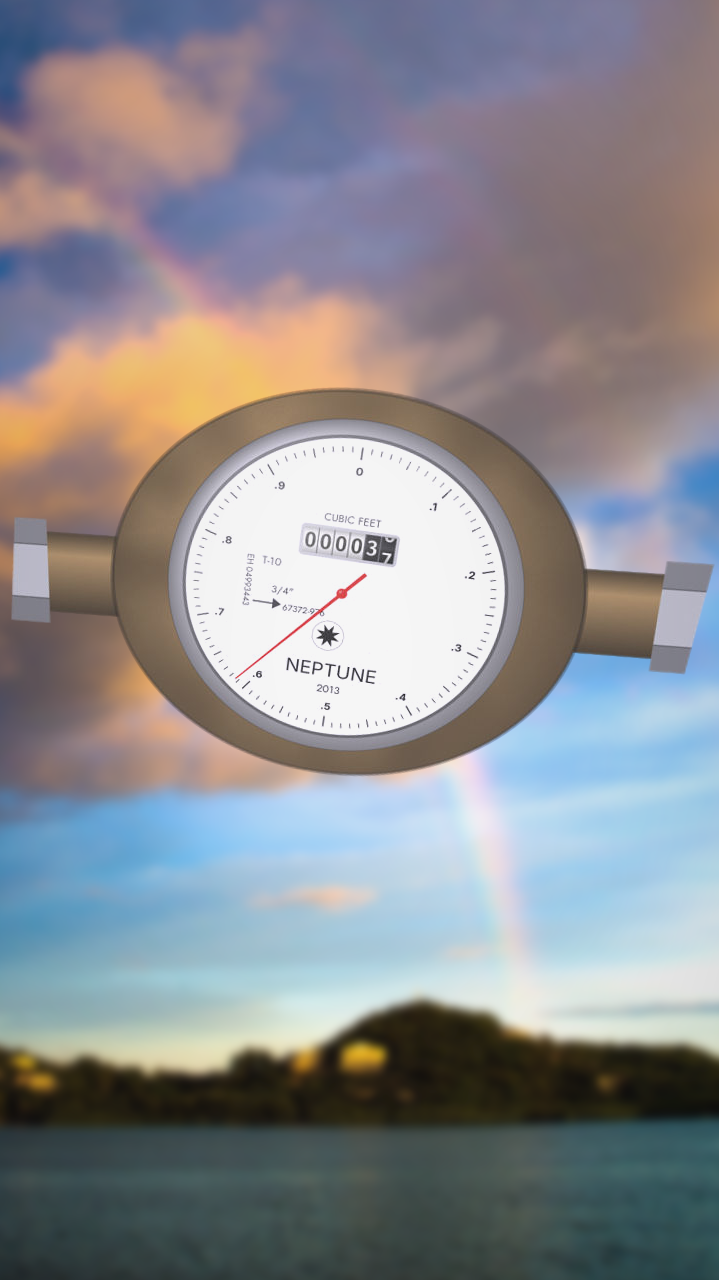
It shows 36.61; ft³
